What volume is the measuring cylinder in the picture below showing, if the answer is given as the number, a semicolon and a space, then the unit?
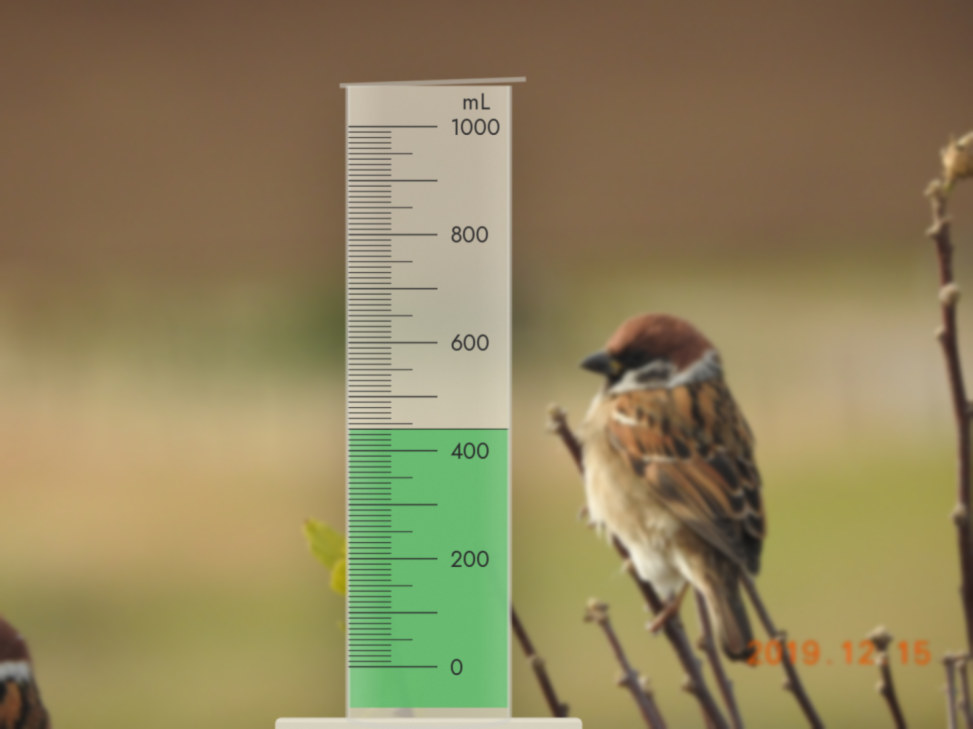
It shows 440; mL
